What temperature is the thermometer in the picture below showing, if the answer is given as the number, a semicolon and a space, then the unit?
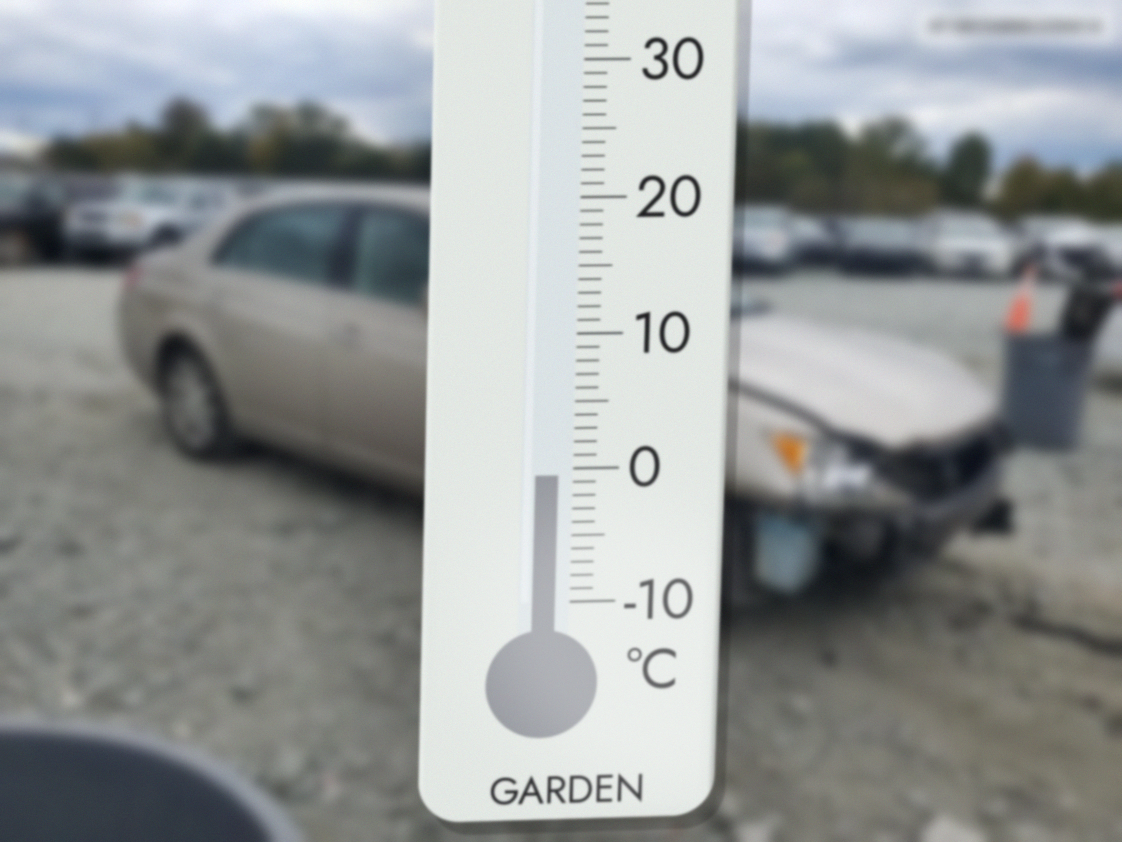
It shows -0.5; °C
